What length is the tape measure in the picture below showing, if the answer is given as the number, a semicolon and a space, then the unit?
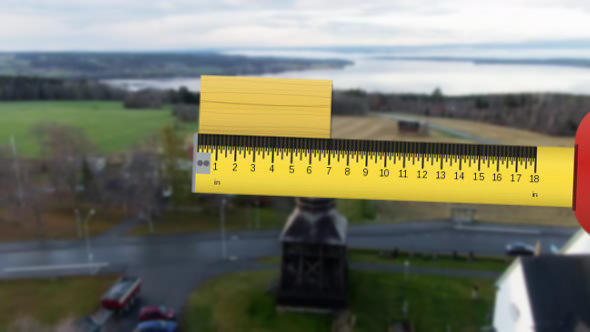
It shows 7; in
